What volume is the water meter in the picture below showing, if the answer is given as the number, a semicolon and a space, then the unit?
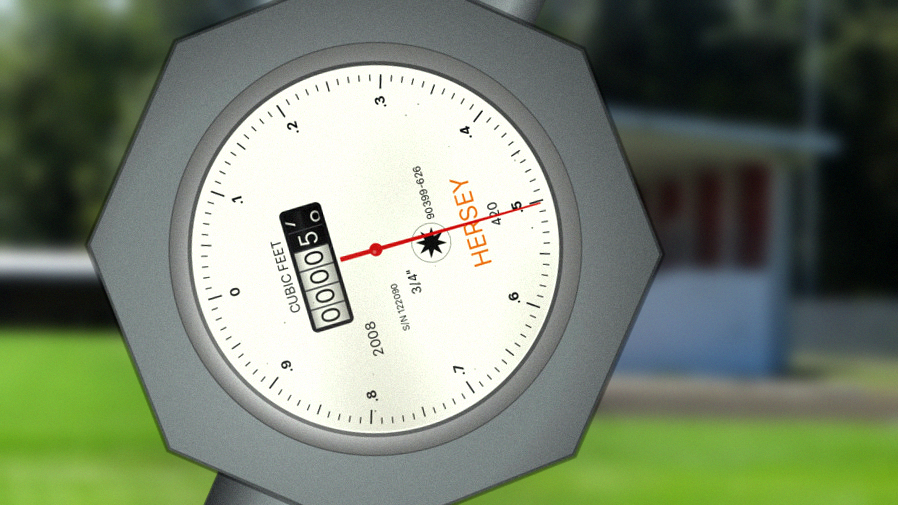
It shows 57.50; ft³
